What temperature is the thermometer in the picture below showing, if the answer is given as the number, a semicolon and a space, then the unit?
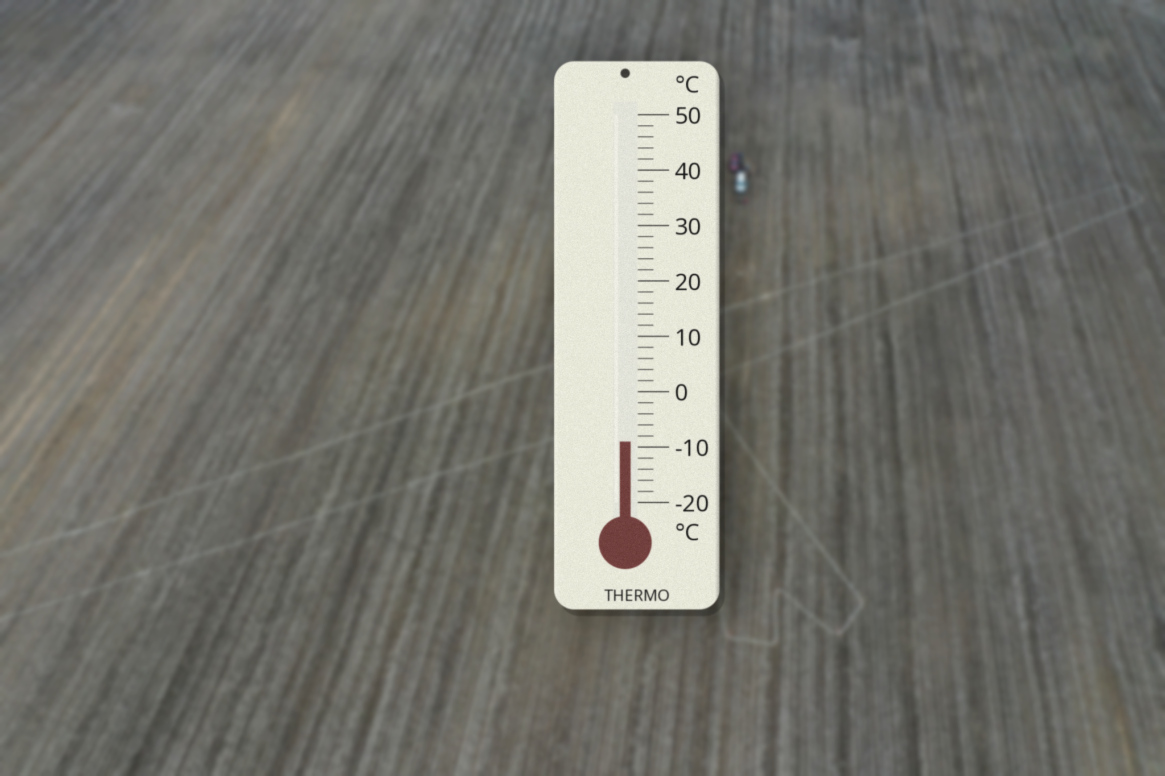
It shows -9; °C
